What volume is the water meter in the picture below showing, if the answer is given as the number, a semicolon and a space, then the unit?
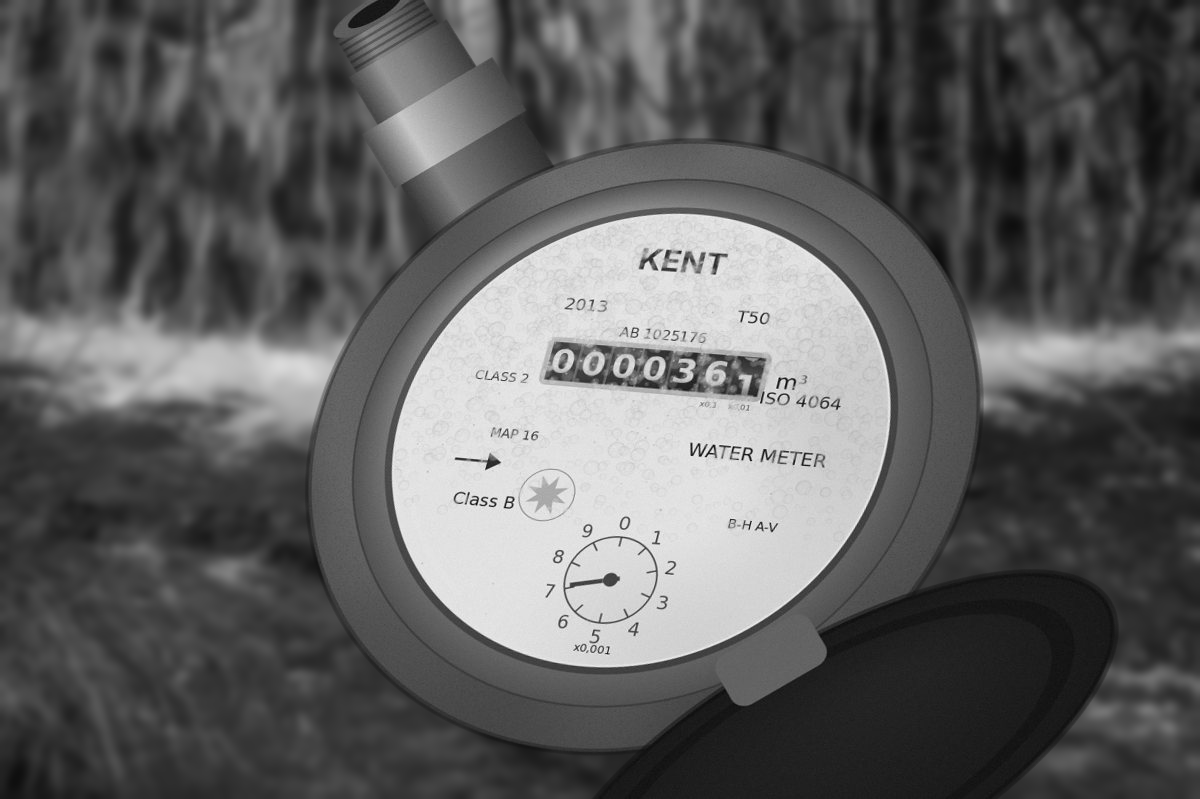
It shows 3.607; m³
